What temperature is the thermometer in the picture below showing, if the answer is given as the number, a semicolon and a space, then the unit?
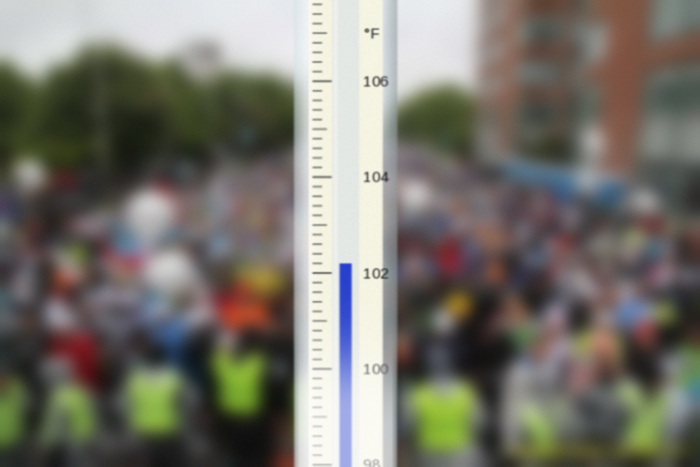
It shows 102.2; °F
